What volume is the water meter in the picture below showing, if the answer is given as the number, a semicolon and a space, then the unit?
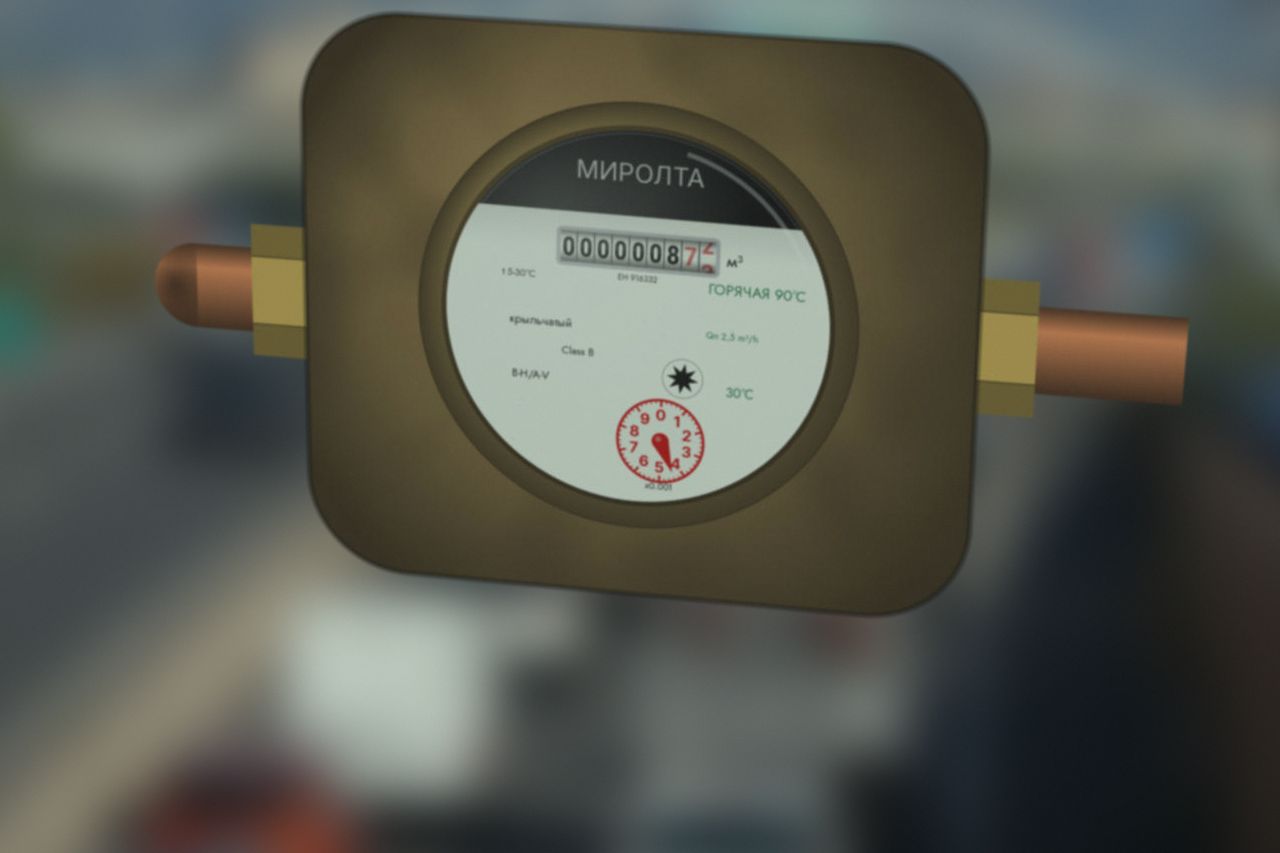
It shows 8.724; m³
